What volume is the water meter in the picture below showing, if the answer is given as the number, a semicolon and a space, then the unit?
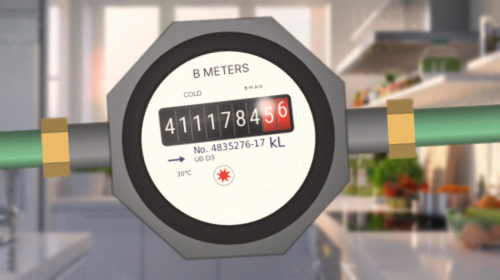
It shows 4111784.56; kL
